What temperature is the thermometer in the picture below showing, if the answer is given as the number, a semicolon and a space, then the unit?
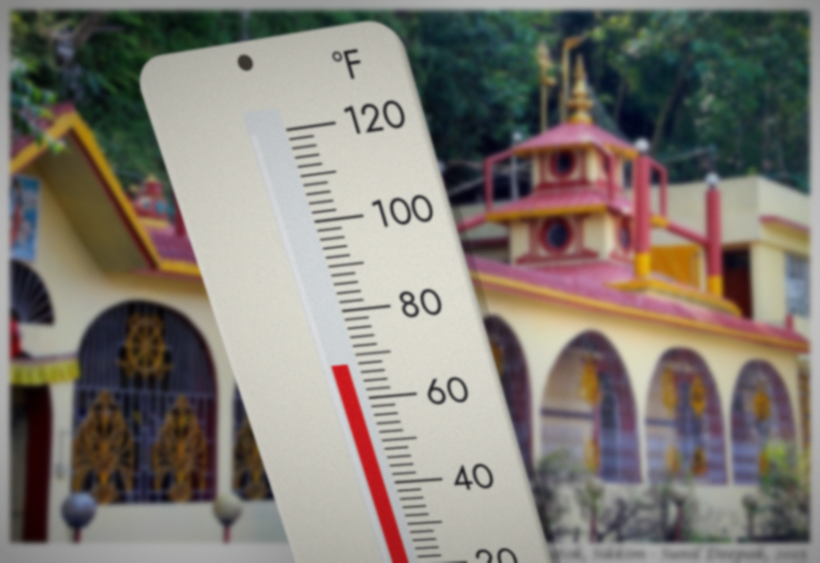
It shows 68; °F
